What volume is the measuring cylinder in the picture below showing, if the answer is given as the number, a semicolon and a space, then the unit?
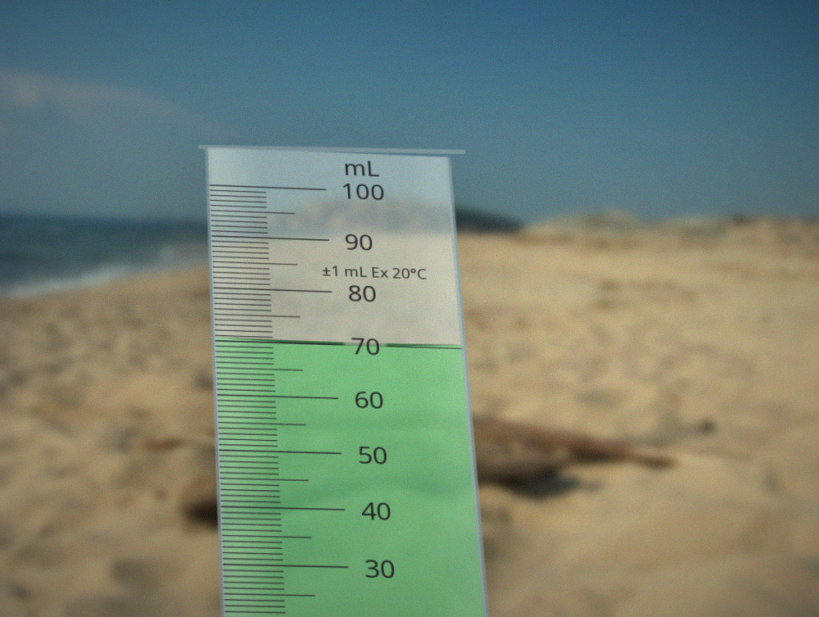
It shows 70; mL
